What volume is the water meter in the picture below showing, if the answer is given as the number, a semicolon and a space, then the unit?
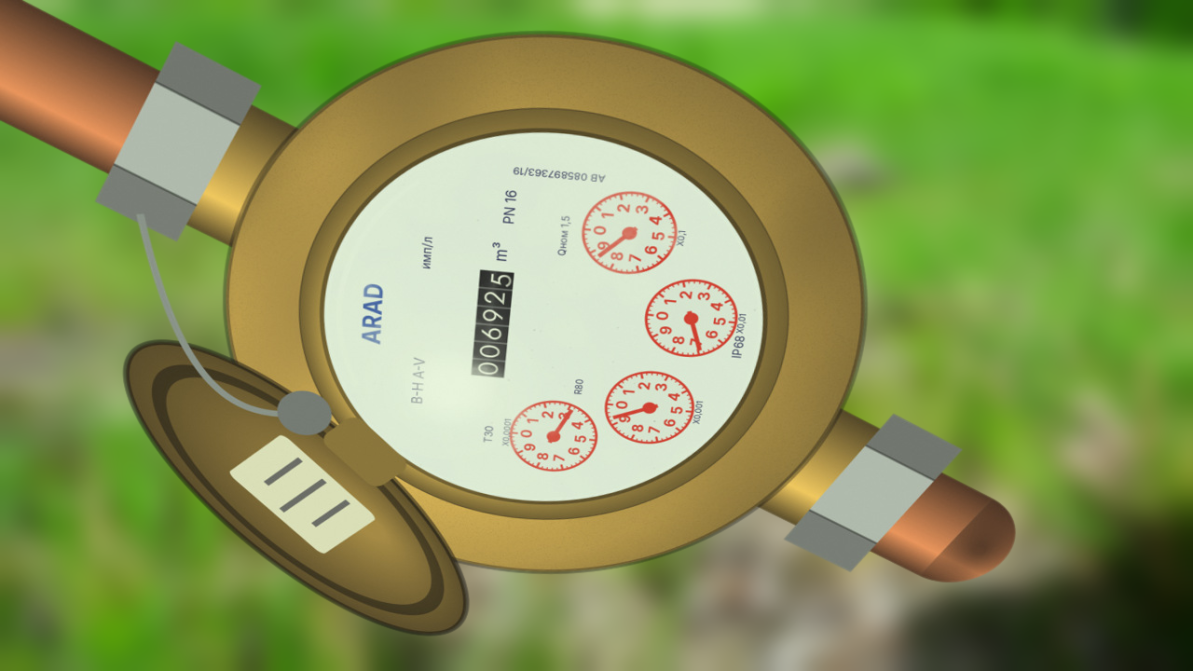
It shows 6924.8693; m³
